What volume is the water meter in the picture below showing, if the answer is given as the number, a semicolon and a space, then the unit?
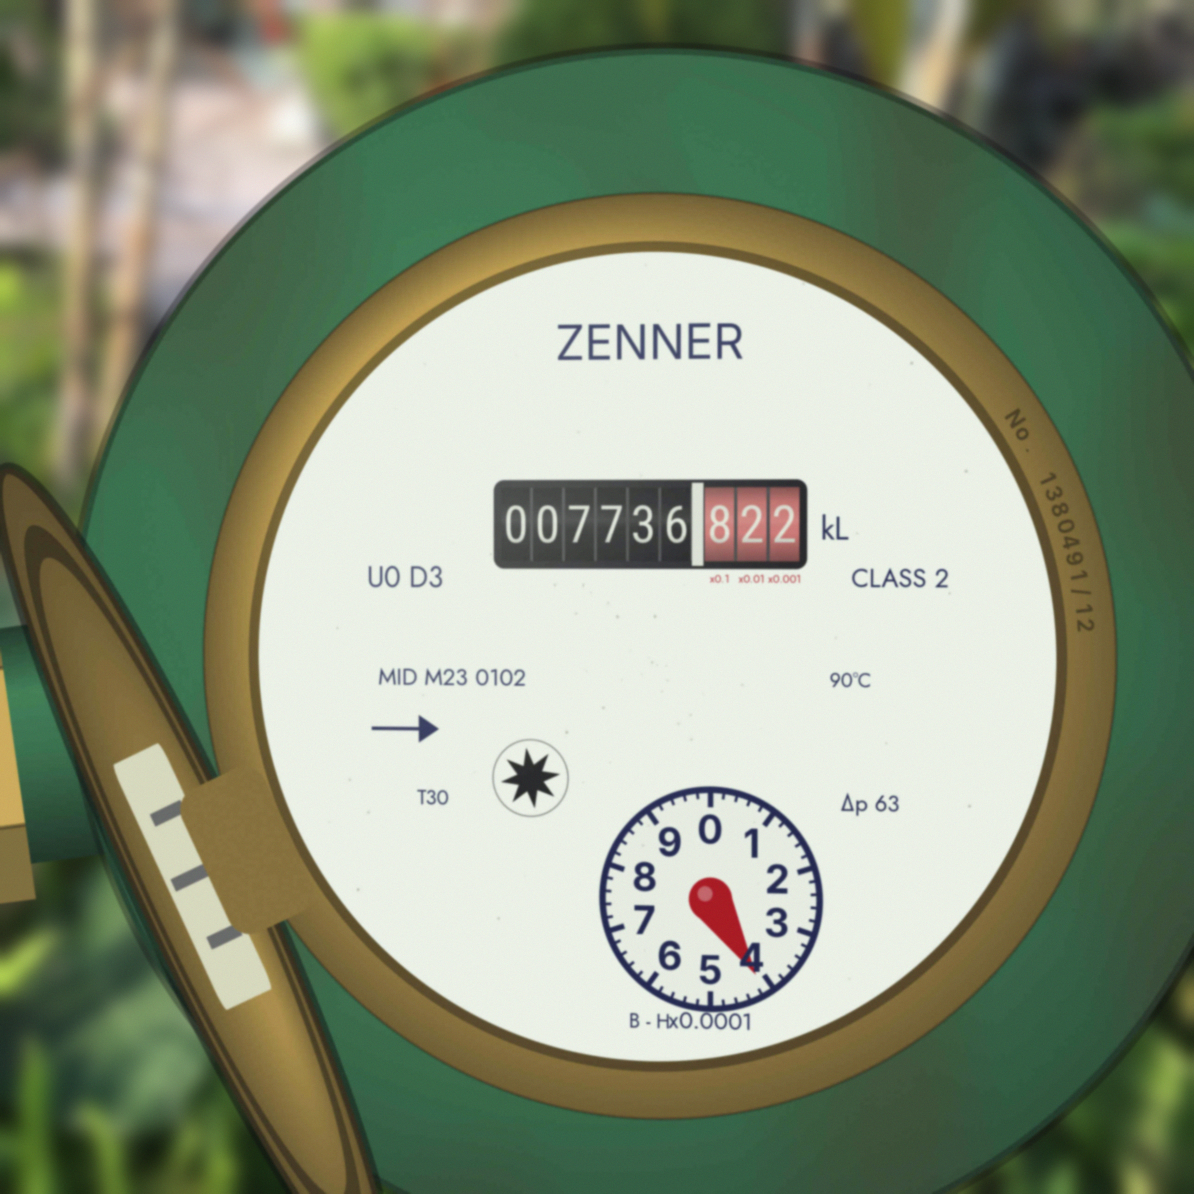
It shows 7736.8224; kL
